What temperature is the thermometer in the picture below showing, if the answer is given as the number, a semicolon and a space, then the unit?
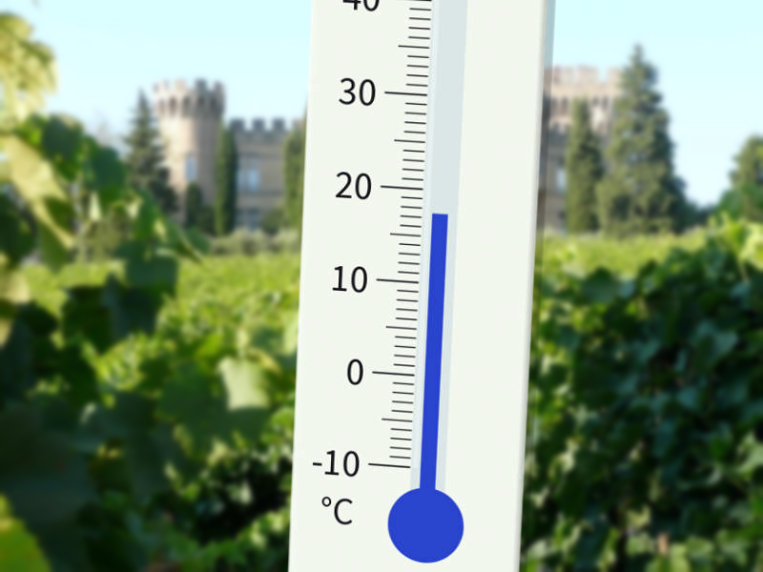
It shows 17.5; °C
